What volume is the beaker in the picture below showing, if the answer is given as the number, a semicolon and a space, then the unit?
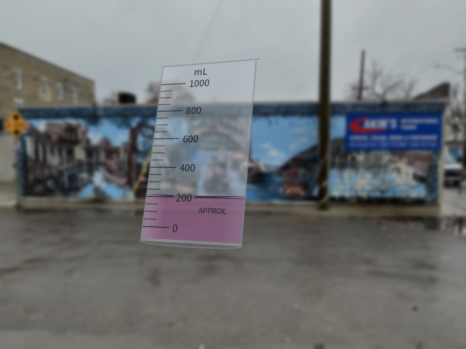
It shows 200; mL
